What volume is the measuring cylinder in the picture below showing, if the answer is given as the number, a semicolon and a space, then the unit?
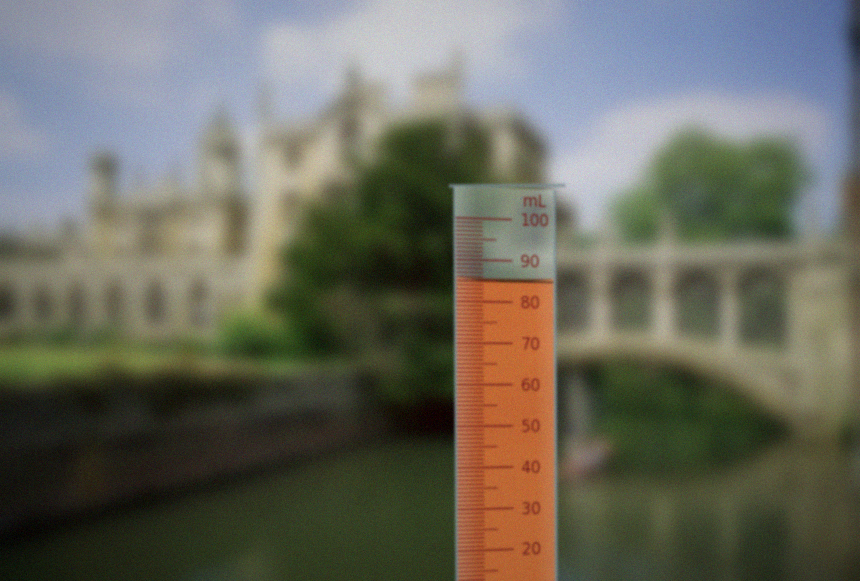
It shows 85; mL
